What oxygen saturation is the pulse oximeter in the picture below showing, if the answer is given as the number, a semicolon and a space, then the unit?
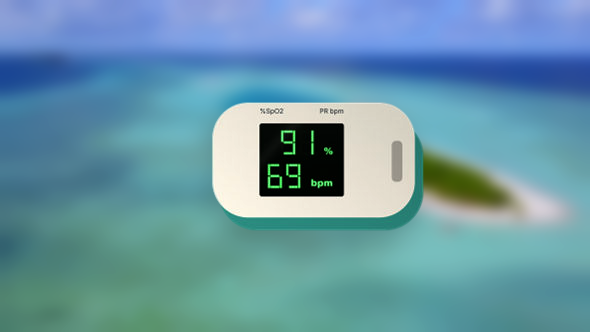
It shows 91; %
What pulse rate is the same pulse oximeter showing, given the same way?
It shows 69; bpm
